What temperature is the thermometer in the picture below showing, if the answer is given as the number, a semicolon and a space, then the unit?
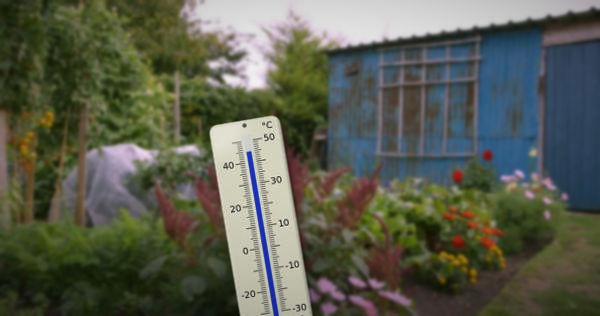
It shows 45; °C
